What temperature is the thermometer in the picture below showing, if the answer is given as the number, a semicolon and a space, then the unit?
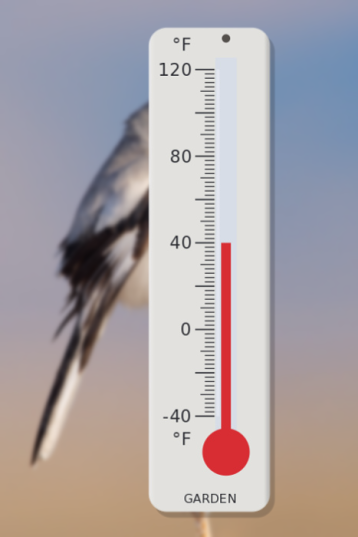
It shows 40; °F
